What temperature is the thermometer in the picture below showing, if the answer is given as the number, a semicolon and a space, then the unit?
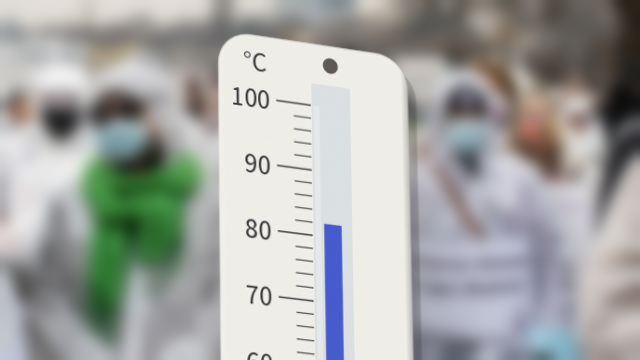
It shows 82; °C
